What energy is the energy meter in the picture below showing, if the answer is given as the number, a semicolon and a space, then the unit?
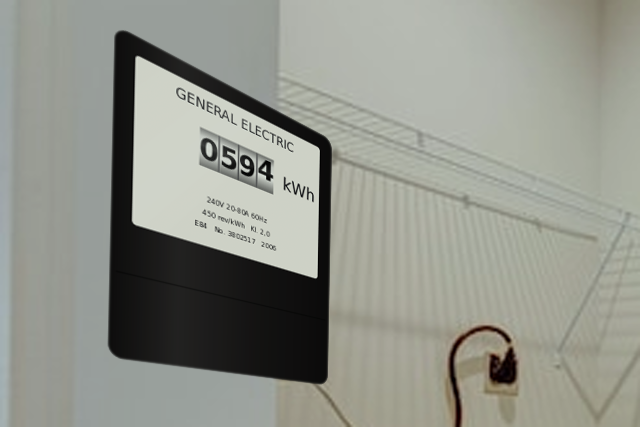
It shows 594; kWh
